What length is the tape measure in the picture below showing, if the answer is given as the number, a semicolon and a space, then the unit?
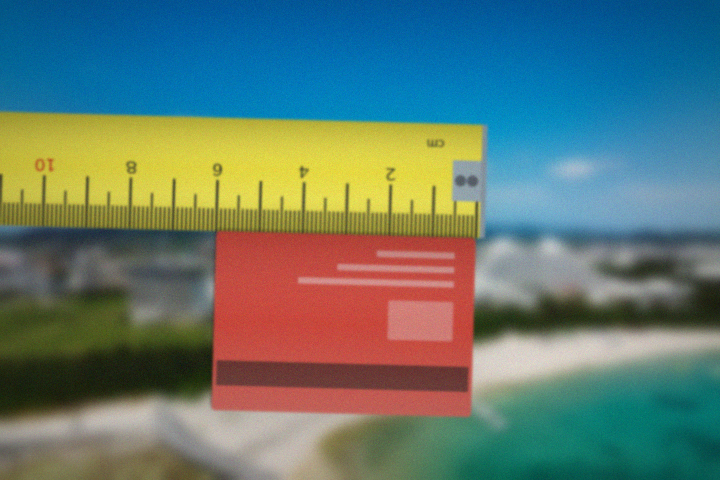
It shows 6; cm
